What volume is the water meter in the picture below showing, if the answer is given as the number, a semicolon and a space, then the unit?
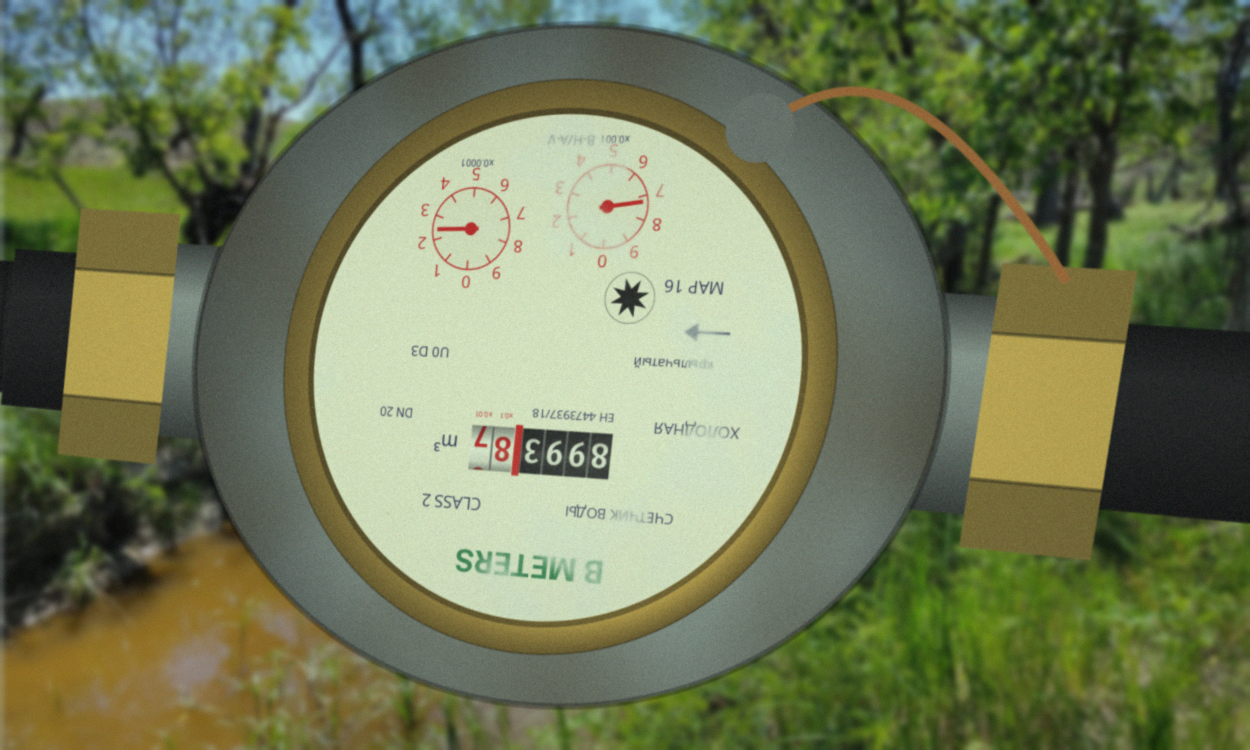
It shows 8993.8672; m³
